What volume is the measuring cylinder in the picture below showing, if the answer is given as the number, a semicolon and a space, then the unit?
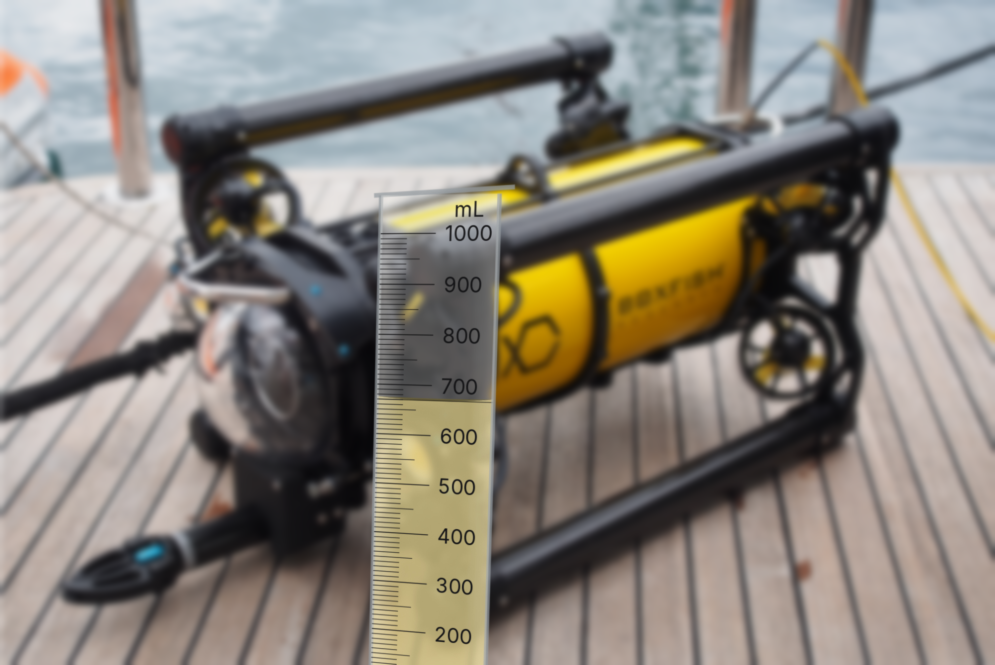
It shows 670; mL
